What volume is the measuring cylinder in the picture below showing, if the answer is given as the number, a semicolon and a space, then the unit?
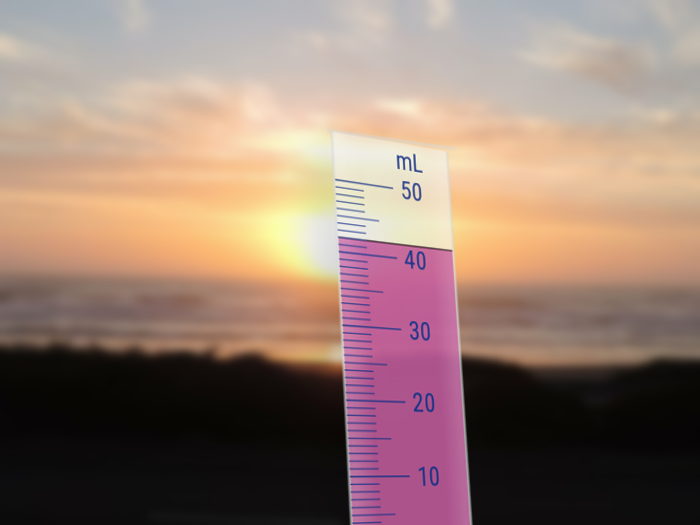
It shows 42; mL
